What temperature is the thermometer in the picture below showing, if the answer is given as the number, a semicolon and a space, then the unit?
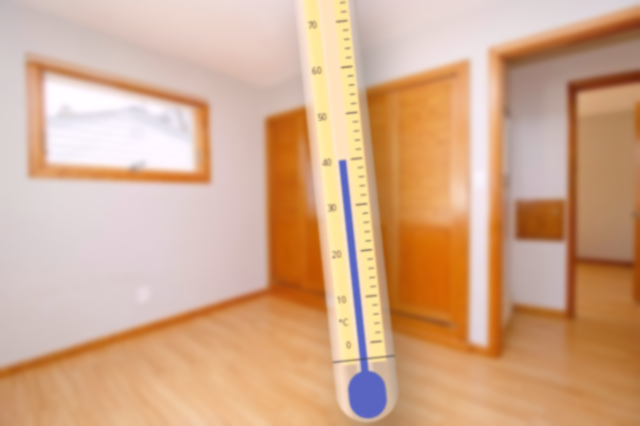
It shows 40; °C
